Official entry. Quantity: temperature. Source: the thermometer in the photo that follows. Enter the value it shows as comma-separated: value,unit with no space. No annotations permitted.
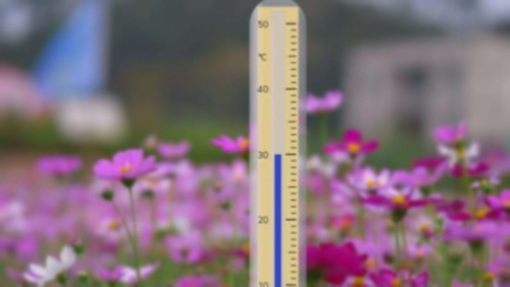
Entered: 30,°C
